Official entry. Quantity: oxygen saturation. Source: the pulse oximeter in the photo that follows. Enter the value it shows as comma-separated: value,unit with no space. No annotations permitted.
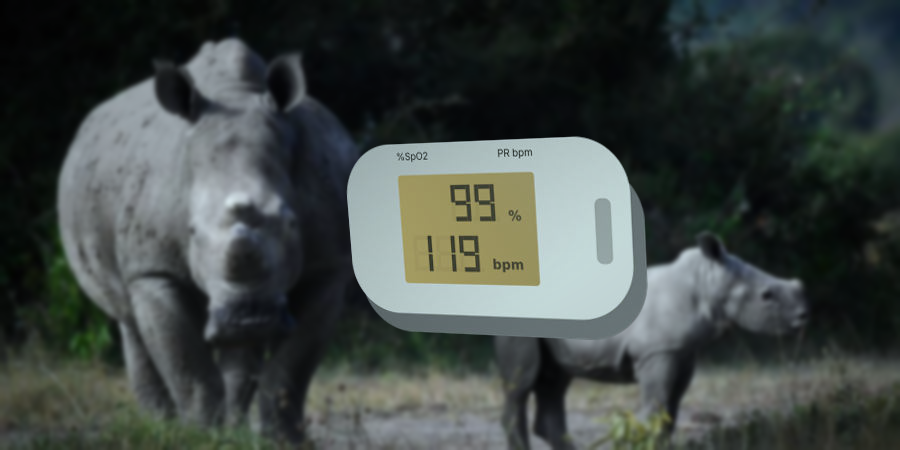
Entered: 99,%
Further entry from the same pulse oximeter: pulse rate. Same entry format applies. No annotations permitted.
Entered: 119,bpm
